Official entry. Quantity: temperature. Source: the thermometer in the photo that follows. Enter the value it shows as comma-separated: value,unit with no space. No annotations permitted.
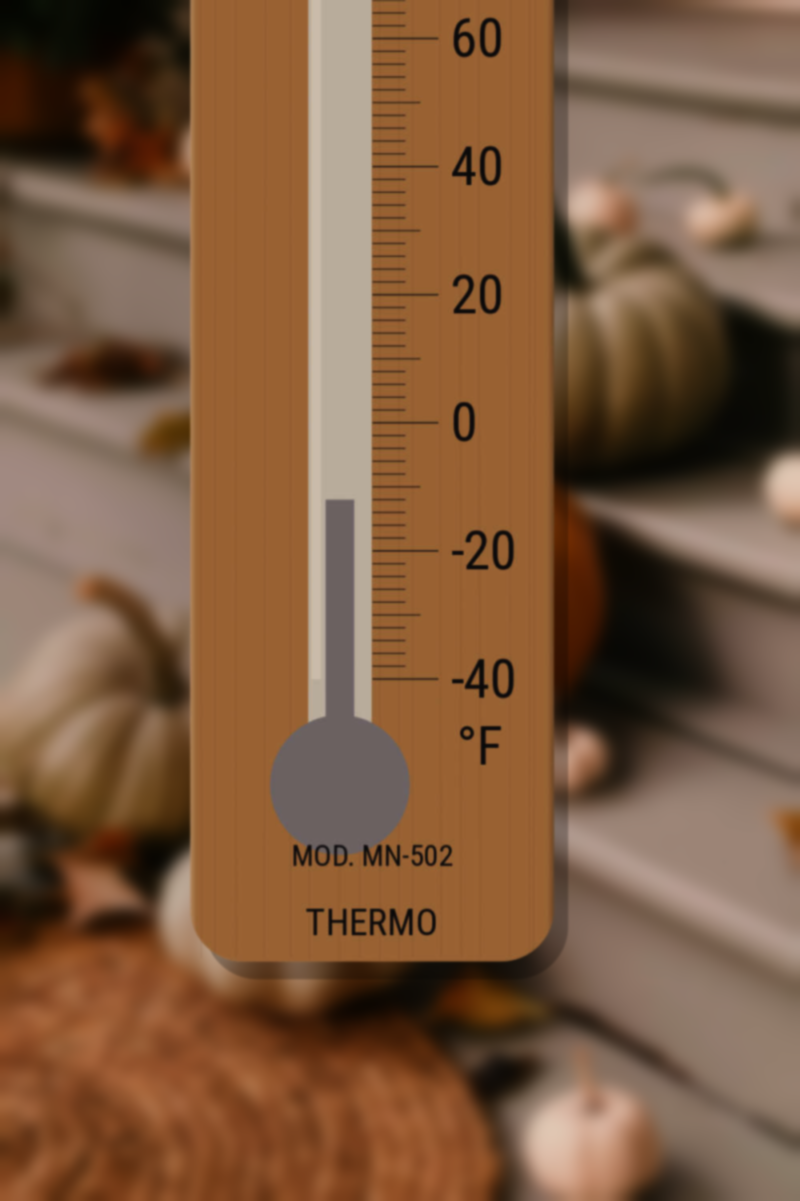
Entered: -12,°F
